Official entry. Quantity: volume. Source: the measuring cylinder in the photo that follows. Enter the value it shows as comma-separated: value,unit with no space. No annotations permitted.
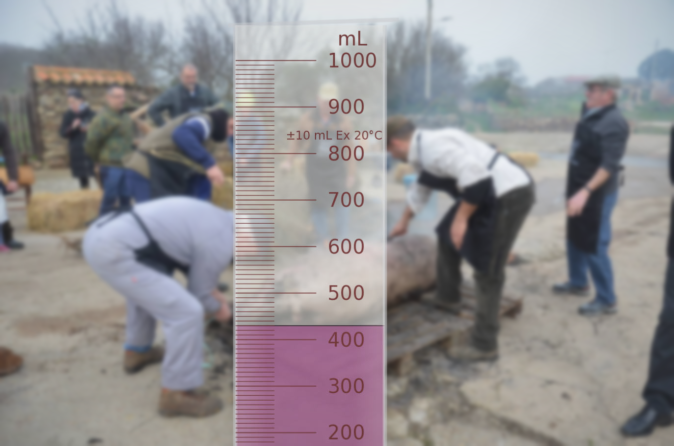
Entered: 430,mL
